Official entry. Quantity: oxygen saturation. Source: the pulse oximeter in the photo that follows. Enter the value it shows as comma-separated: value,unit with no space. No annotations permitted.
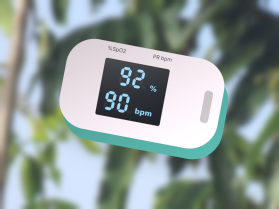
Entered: 92,%
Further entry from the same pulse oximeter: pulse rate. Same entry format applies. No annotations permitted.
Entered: 90,bpm
